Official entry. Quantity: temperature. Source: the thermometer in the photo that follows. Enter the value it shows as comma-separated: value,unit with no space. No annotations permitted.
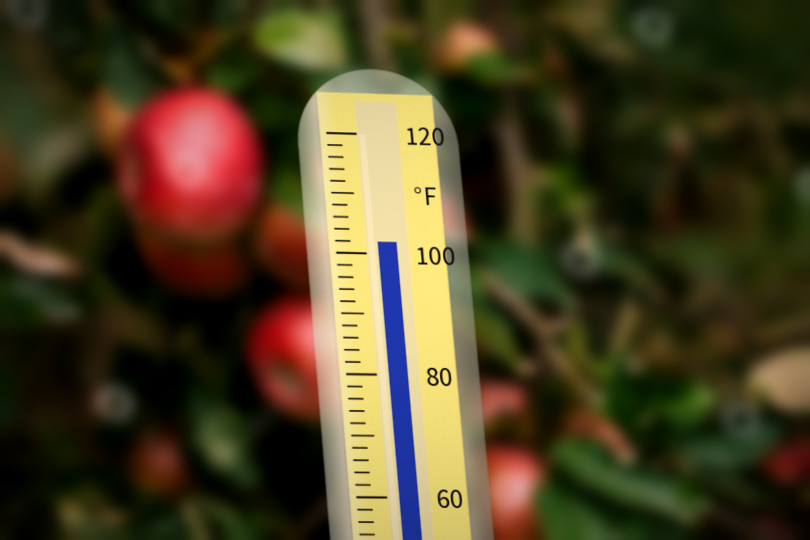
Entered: 102,°F
